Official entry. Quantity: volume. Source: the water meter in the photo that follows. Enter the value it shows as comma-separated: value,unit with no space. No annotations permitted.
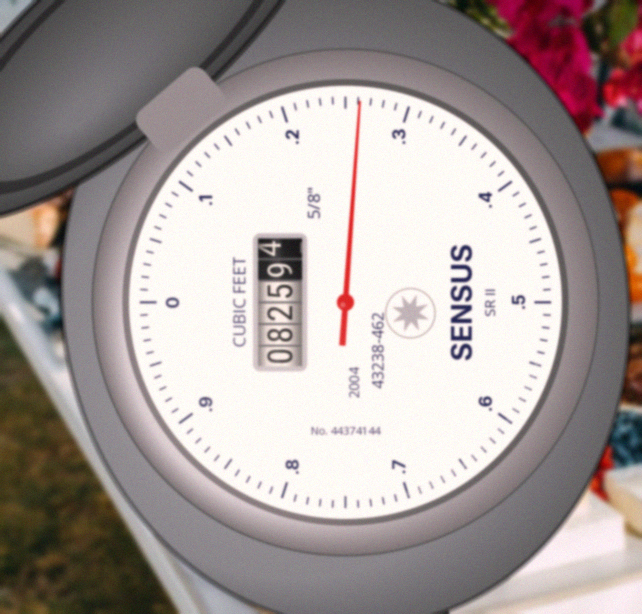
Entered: 82594.26,ft³
